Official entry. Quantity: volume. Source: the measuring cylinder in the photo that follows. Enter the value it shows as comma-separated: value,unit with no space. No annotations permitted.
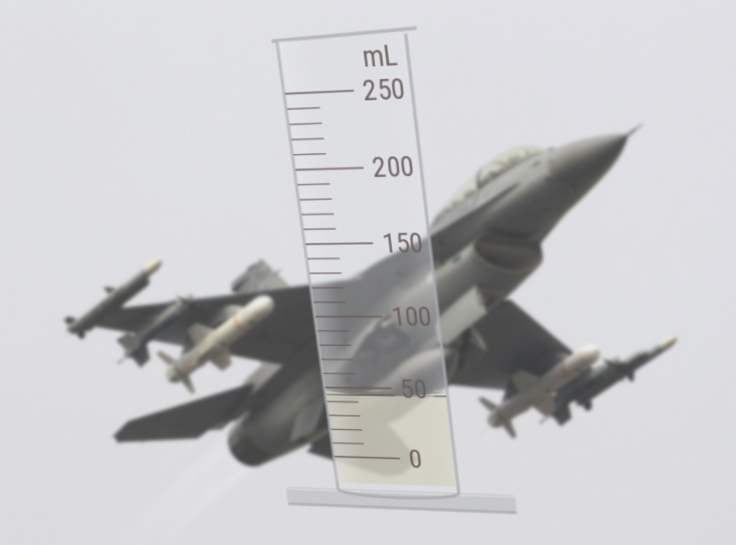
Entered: 45,mL
